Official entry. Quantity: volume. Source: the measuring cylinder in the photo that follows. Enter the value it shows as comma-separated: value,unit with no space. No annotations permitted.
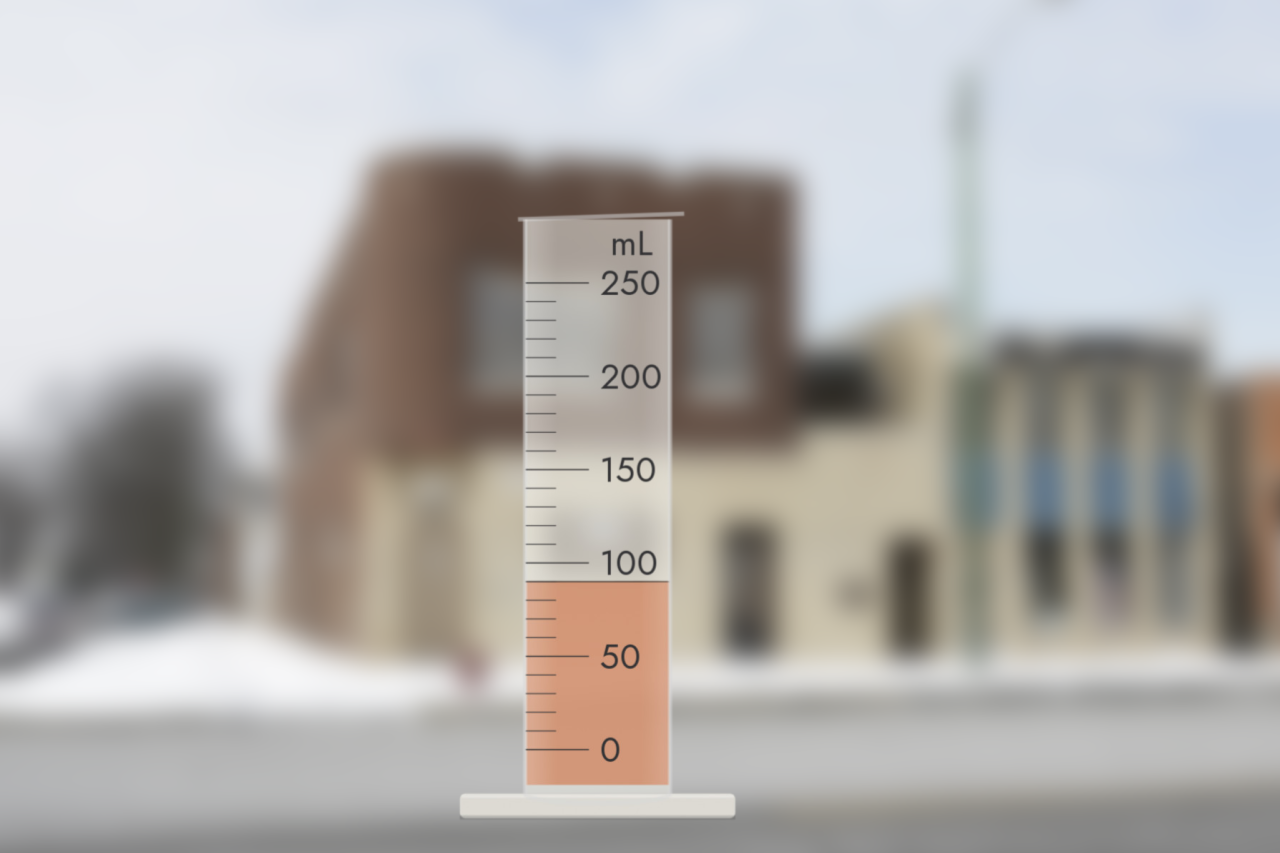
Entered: 90,mL
